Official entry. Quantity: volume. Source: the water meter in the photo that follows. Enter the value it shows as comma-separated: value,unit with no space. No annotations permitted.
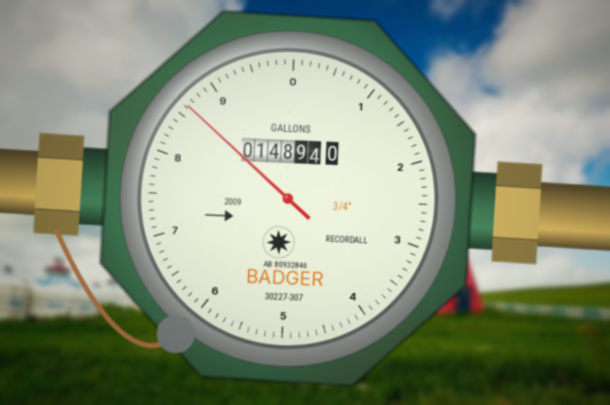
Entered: 148938.6,gal
